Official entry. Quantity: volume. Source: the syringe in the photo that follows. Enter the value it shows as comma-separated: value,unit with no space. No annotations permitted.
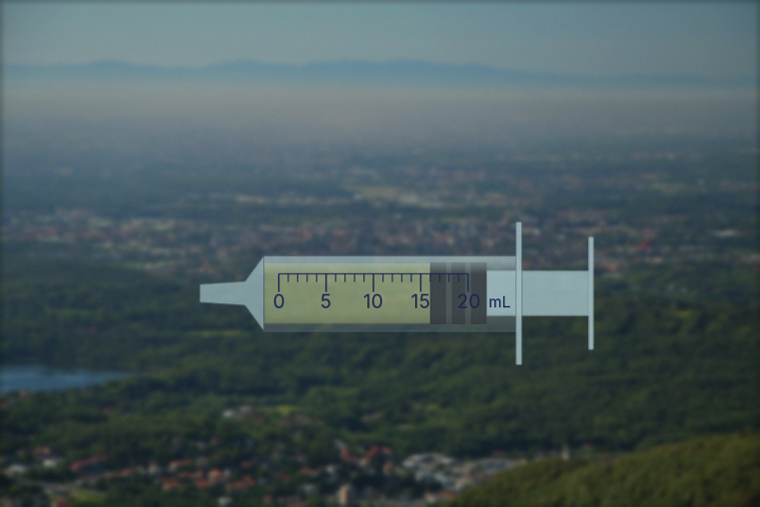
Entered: 16,mL
